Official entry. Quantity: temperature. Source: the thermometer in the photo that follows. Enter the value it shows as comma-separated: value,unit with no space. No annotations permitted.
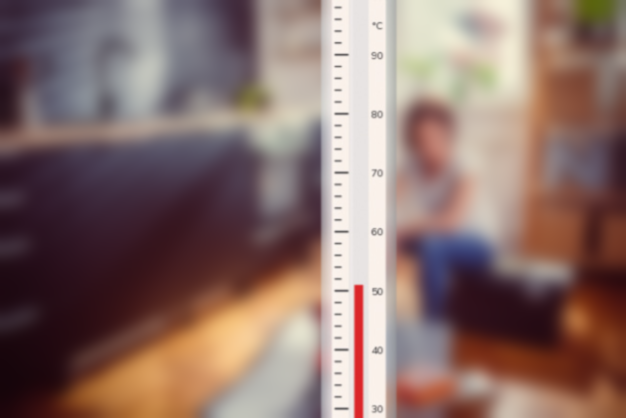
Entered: 51,°C
